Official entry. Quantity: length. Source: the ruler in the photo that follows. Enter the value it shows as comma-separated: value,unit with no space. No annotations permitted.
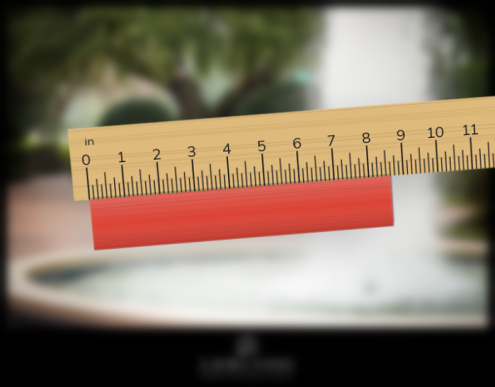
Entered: 8.625,in
